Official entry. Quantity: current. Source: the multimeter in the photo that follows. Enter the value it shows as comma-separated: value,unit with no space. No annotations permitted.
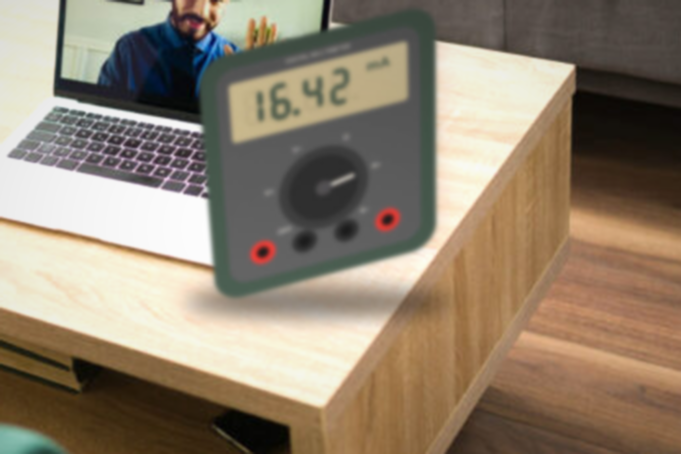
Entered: 16.42,mA
